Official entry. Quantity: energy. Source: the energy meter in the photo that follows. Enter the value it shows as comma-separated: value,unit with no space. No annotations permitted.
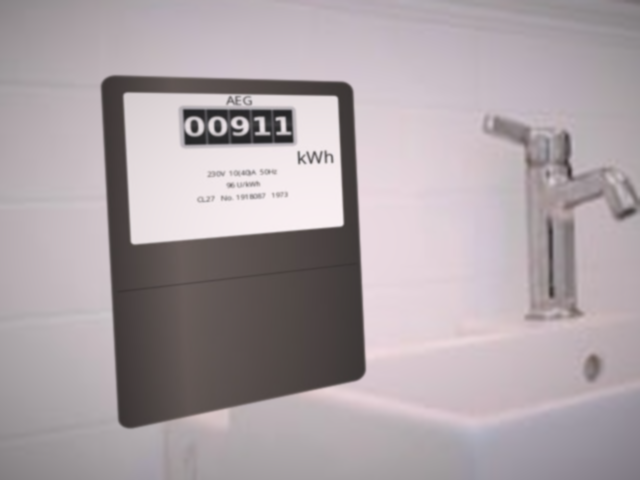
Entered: 911,kWh
